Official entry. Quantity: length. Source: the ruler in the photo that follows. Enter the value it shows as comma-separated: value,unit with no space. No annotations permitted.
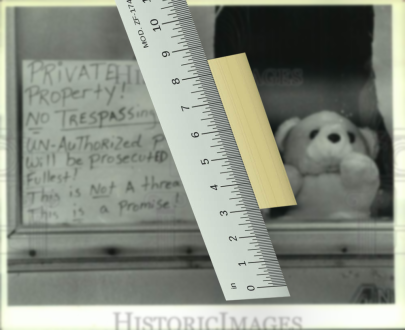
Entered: 5.5,in
